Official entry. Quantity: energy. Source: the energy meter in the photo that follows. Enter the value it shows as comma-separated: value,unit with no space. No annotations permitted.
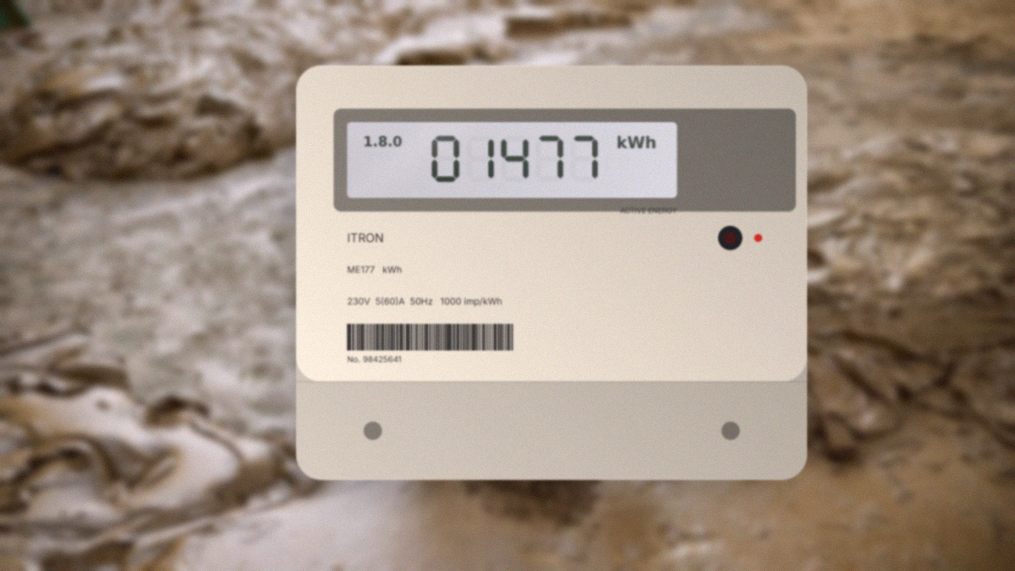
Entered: 1477,kWh
